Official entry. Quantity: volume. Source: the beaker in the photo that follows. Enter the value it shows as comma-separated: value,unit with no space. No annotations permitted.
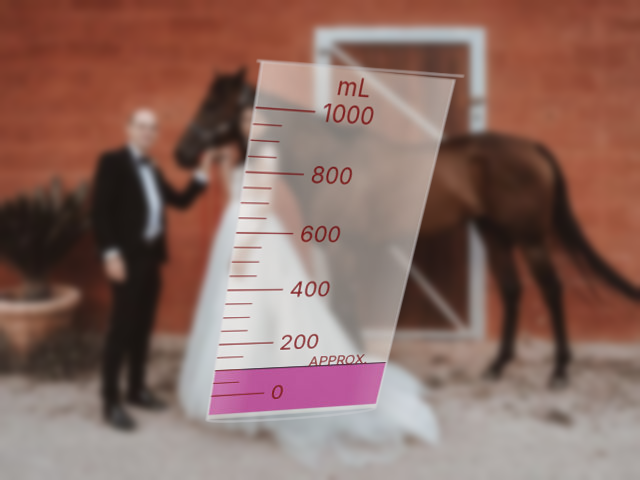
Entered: 100,mL
